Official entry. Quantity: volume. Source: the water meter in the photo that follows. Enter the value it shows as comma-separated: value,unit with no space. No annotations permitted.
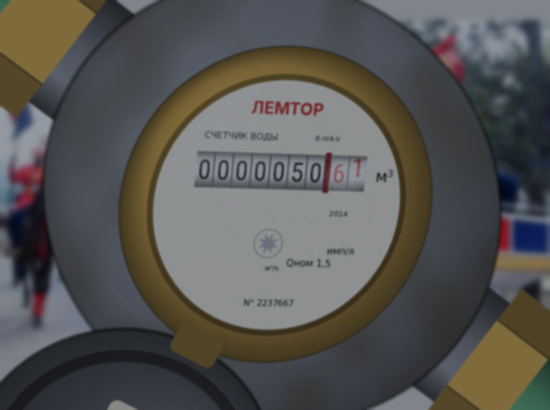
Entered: 50.61,m³
